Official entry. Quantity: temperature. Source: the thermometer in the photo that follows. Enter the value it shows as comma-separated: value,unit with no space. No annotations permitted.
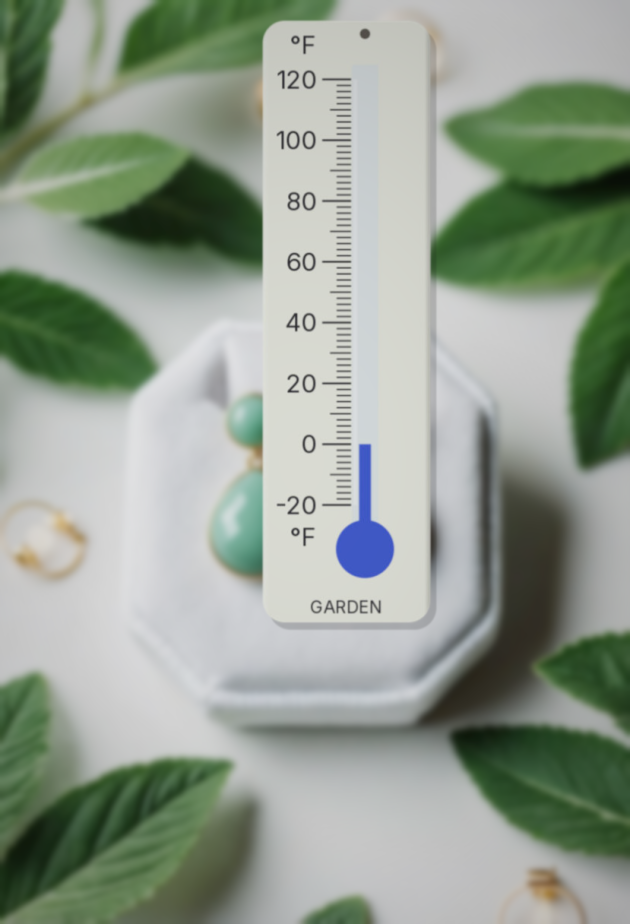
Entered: 0,°F
